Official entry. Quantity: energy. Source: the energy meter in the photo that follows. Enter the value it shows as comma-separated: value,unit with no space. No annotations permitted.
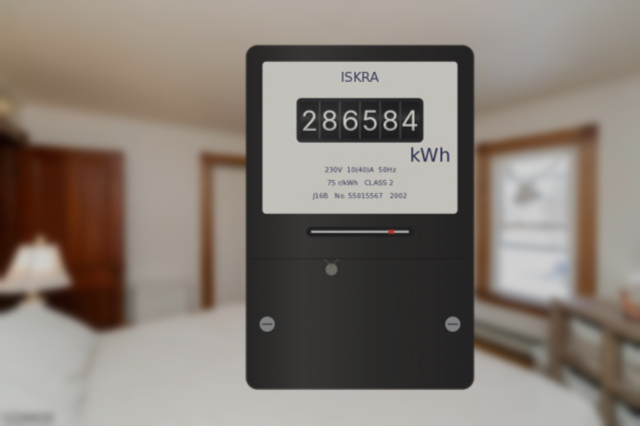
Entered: 286584,kWh
